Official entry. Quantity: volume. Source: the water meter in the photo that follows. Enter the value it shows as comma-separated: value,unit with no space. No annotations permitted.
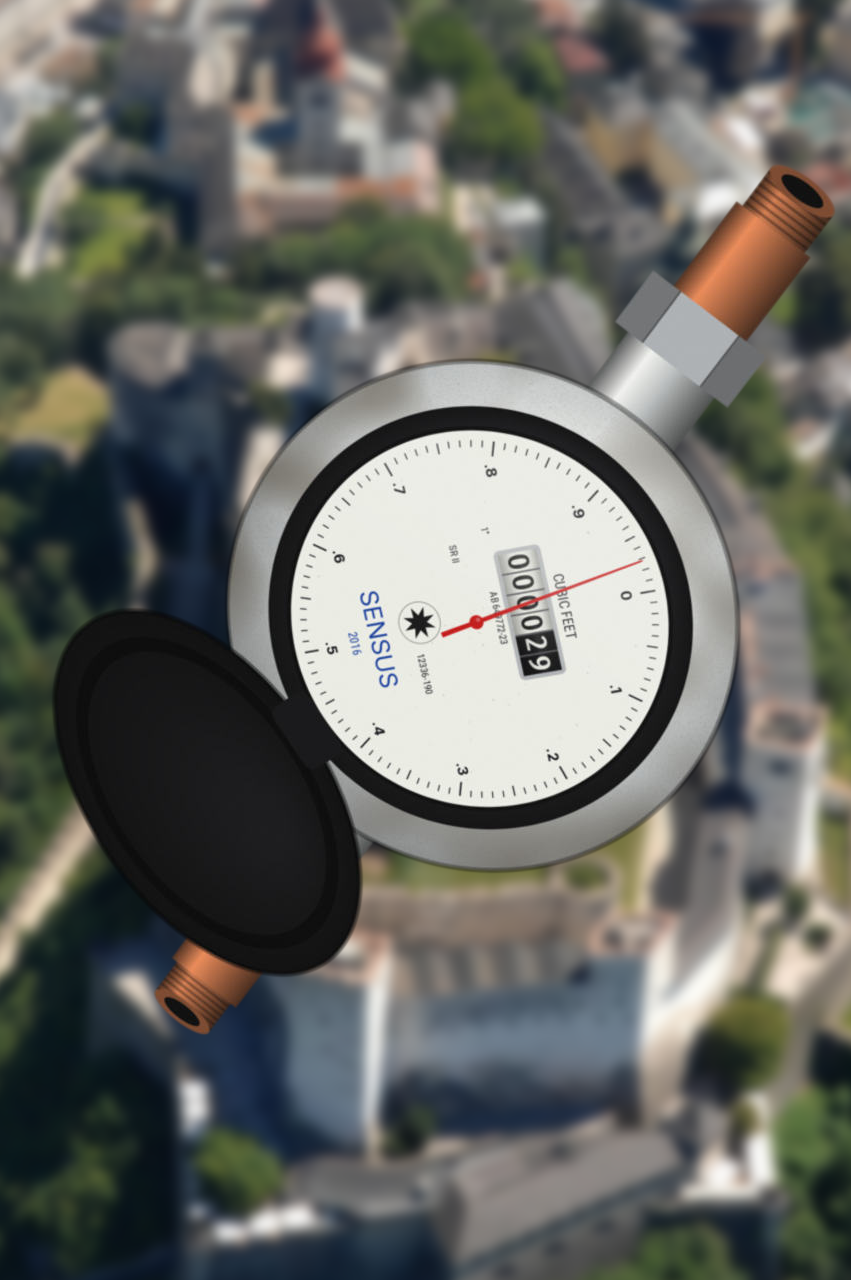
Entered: 28.97,ft³
